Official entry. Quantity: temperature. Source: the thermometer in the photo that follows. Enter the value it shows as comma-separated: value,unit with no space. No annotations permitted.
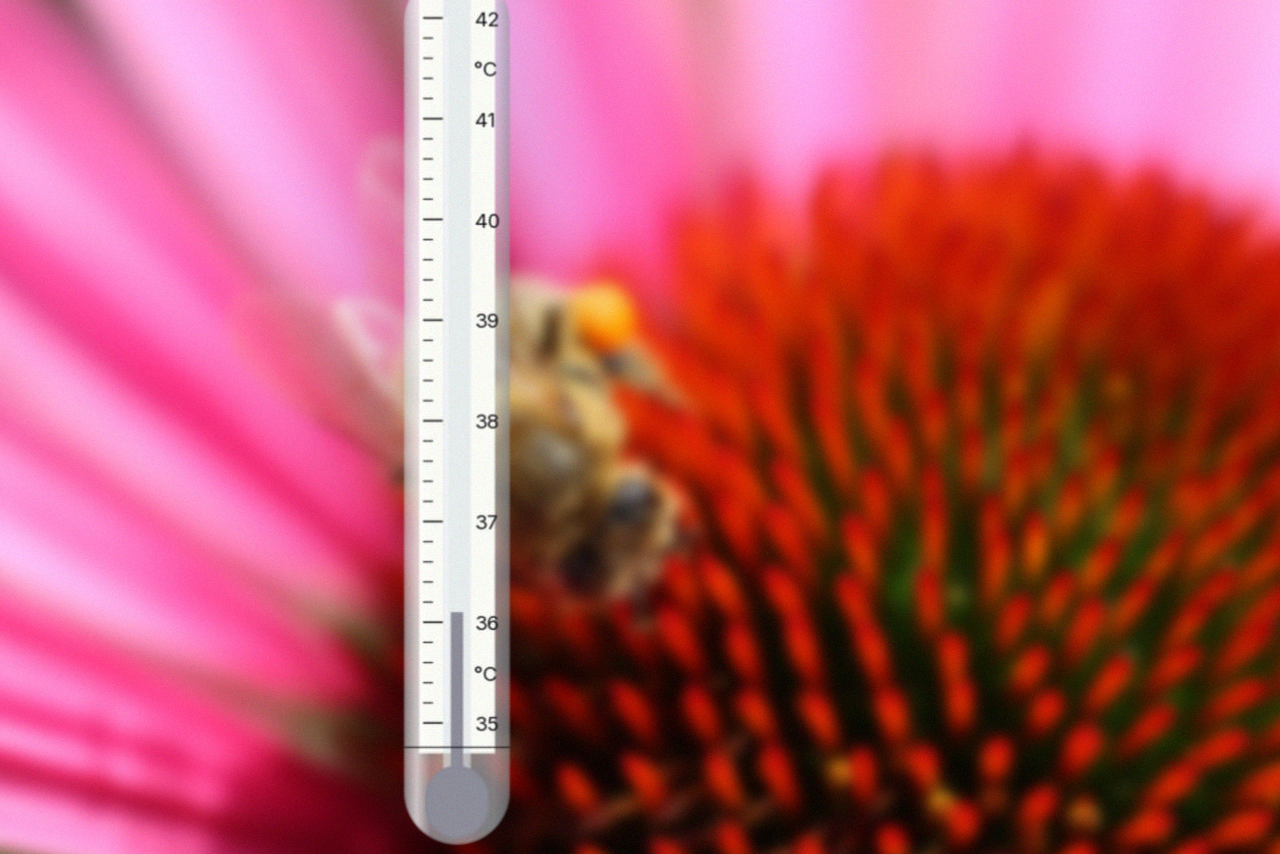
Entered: 36.1,°C
